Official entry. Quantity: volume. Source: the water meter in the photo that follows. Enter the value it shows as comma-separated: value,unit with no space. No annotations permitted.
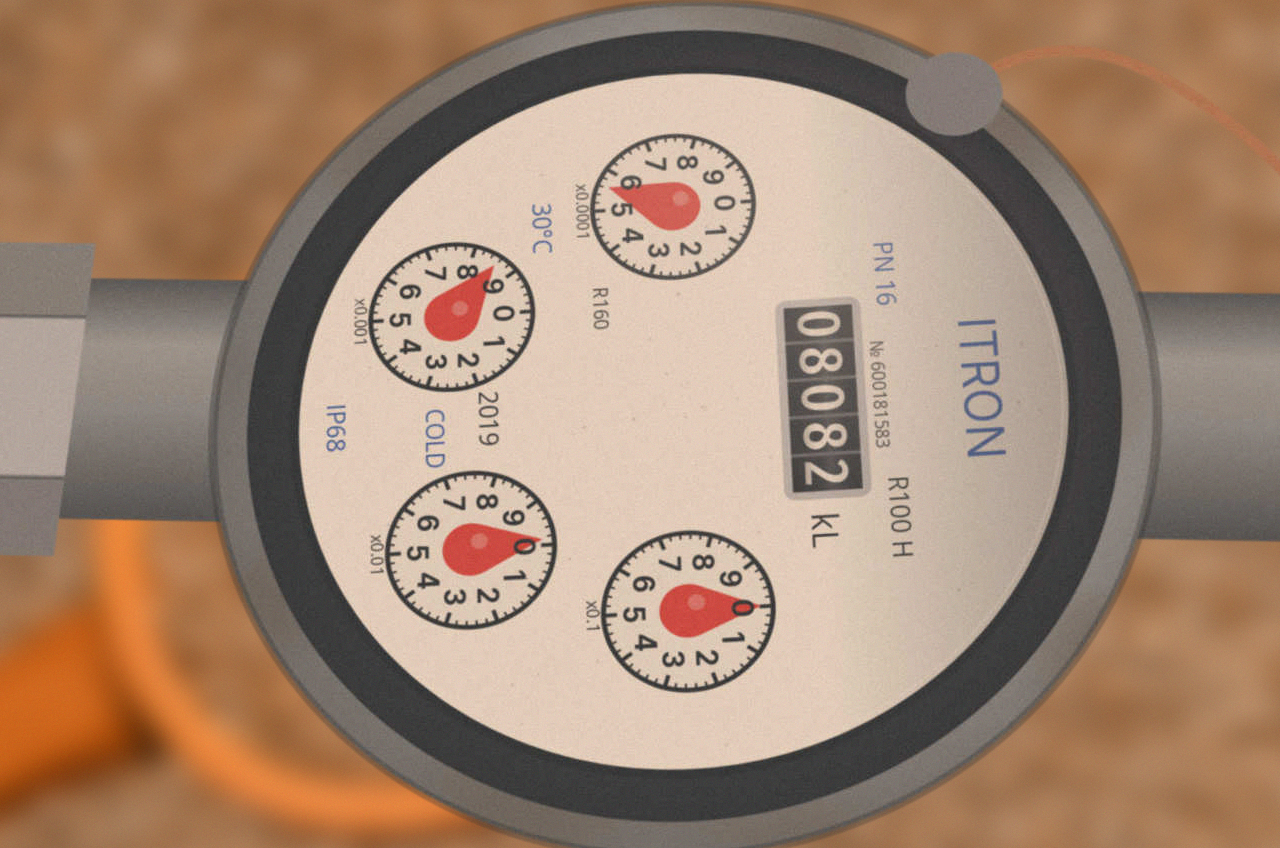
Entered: 8081.9985,kL
